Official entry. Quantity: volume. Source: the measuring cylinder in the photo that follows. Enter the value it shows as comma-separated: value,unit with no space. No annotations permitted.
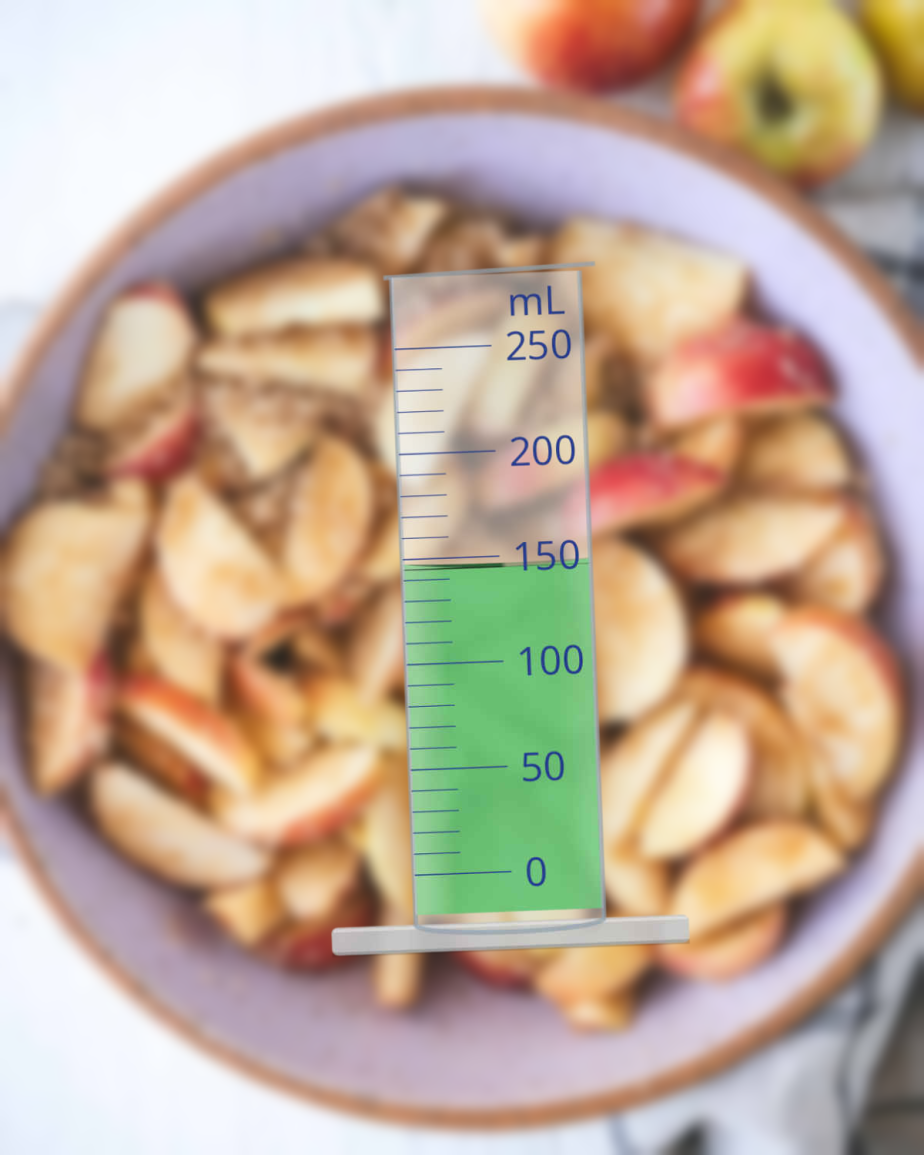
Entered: 145,mL
